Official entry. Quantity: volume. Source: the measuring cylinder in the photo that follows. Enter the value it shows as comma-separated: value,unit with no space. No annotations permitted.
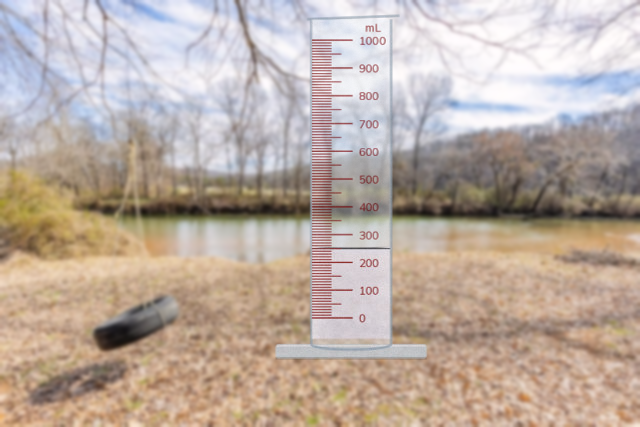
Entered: 250,mL
